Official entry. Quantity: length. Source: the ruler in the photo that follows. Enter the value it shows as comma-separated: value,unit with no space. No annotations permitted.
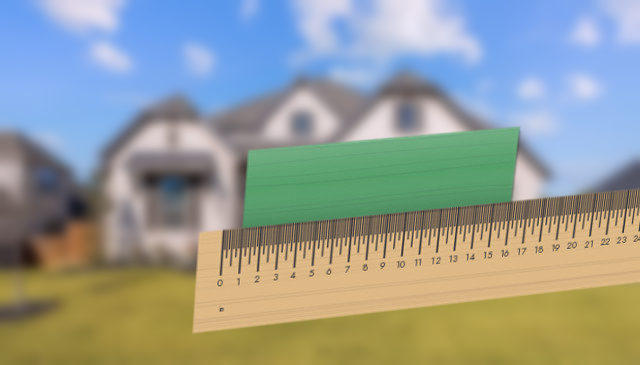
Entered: 15,in
